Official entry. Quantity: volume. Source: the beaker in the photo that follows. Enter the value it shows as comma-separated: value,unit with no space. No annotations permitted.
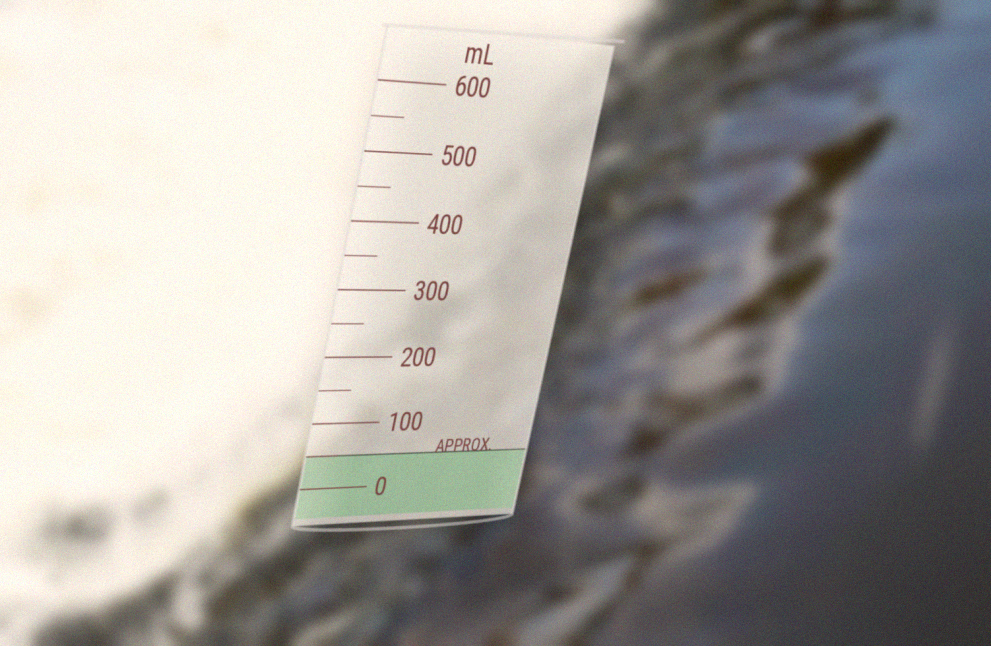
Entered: 50,mL
